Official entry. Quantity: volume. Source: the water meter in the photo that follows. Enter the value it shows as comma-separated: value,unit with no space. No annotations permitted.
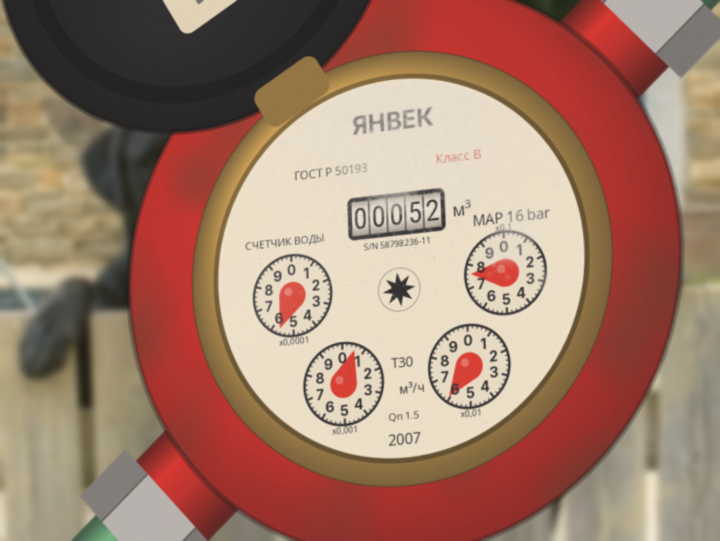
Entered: 52.7605,m³
